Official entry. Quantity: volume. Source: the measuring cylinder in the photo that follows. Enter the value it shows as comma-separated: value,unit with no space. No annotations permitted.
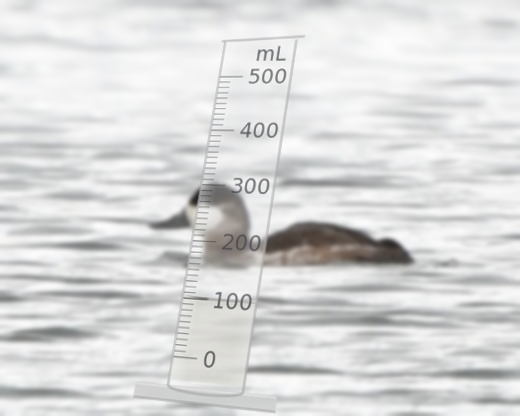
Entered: 100,mL
